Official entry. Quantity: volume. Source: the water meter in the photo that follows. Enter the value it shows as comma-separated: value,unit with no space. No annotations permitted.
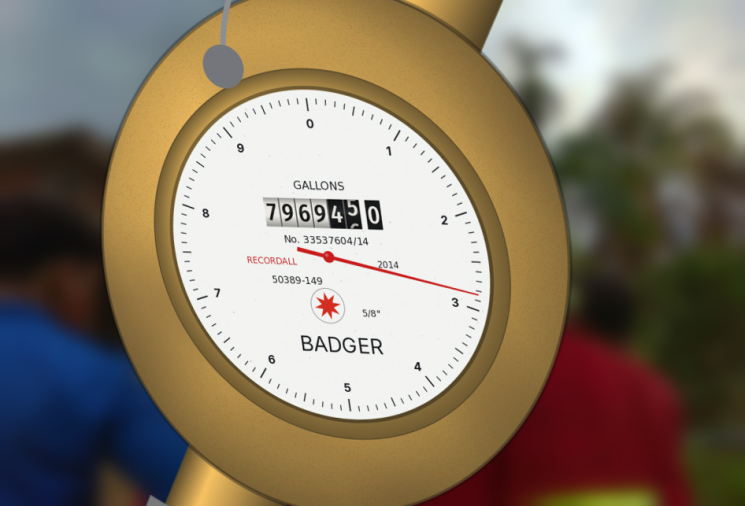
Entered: 7969452.8,gal
